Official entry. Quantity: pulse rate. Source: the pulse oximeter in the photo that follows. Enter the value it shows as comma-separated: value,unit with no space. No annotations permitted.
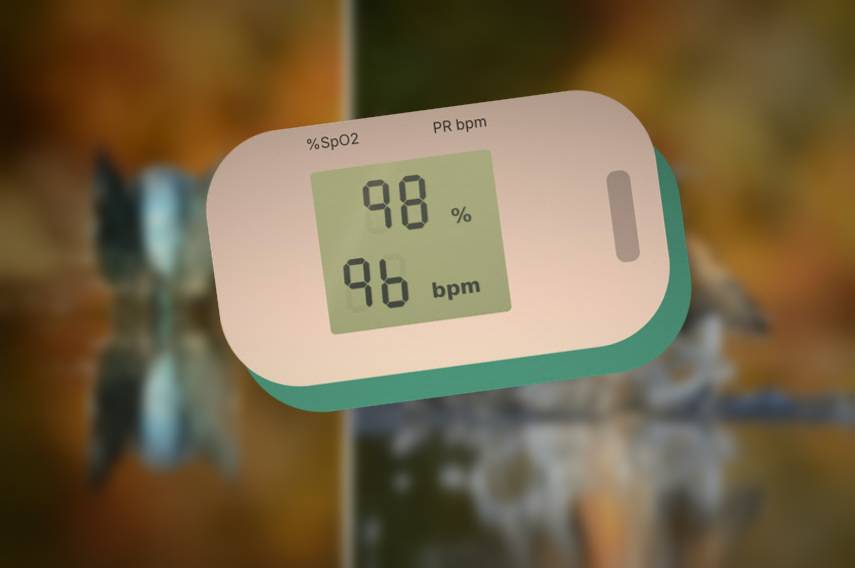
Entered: 96,bpm
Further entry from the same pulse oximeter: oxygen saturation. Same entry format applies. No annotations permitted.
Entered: 98,%
